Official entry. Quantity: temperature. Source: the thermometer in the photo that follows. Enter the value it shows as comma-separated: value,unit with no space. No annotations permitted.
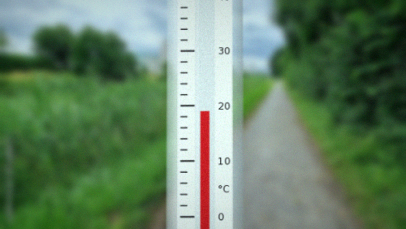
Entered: 19,°C
